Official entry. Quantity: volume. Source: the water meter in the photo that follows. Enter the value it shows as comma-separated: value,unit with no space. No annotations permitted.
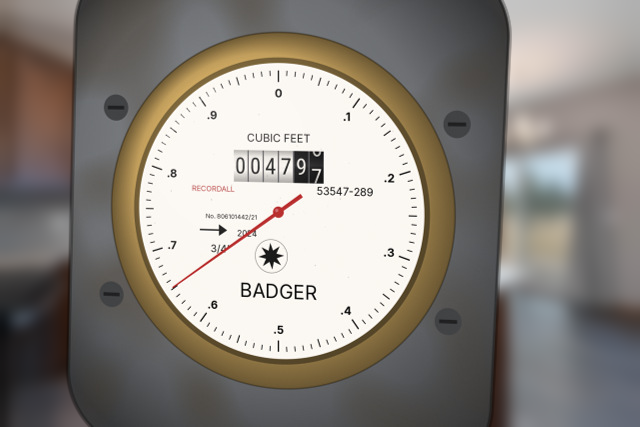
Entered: 4796.65,ft³
